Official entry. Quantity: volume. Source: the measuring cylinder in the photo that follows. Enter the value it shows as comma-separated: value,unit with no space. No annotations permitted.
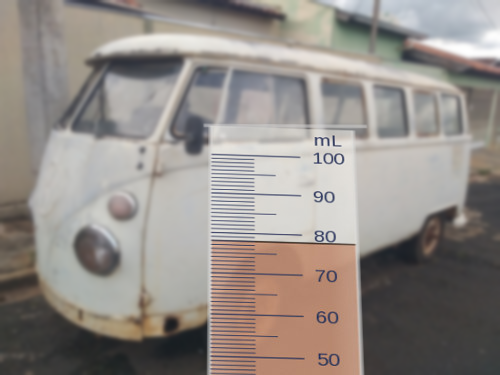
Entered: 78,mL
